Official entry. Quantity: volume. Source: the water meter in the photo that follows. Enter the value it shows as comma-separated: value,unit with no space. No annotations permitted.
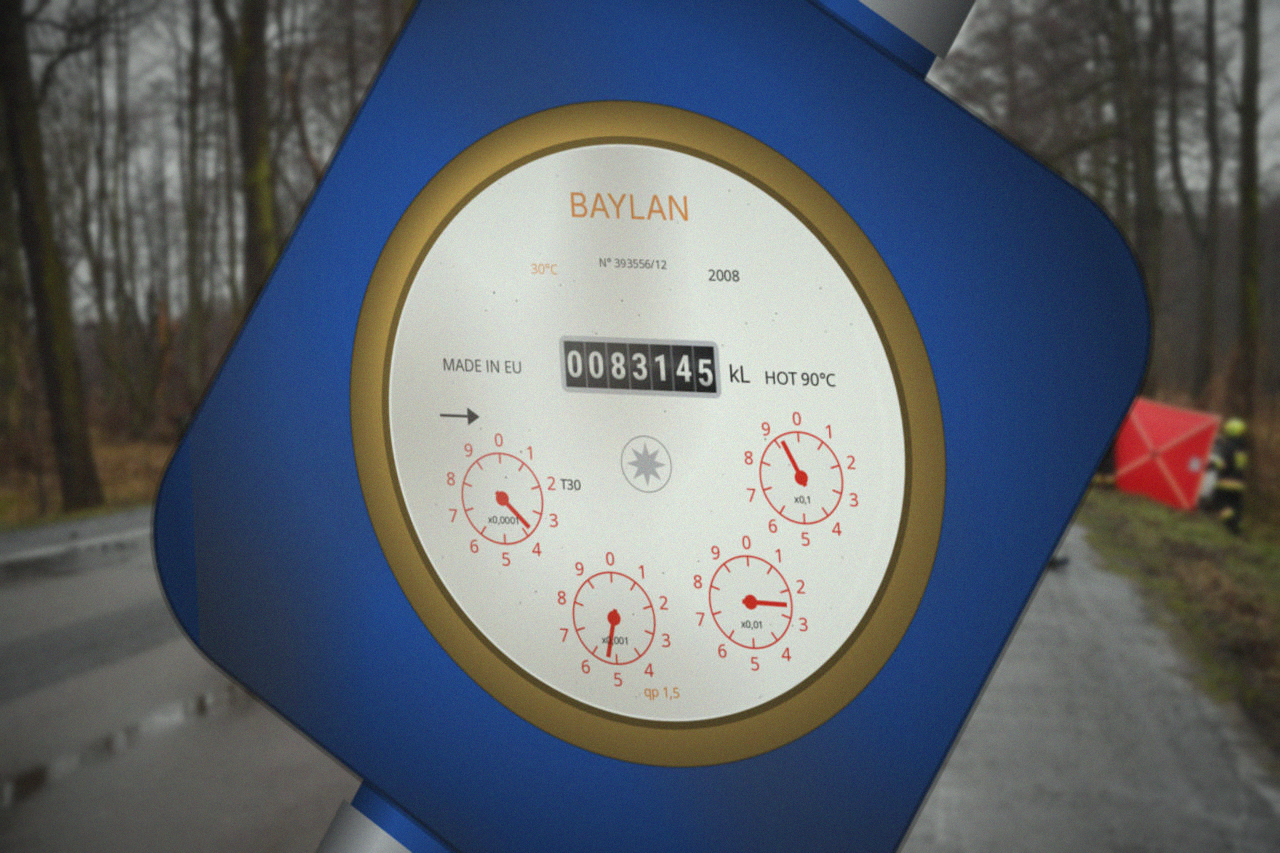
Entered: 83144.9253,kL
